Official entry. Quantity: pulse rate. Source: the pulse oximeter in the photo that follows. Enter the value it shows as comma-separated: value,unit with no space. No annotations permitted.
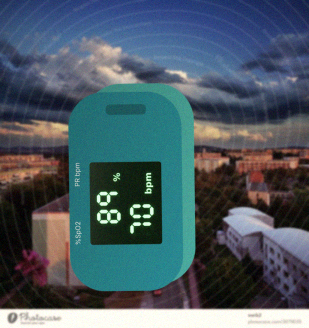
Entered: 70,bpm
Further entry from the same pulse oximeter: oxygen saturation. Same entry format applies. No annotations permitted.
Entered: 89,%
